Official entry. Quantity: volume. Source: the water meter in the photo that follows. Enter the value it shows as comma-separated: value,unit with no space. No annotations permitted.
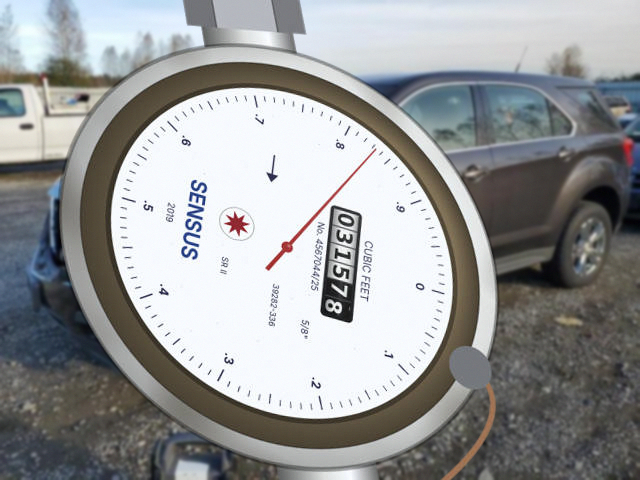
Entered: 31577.83,ft³
